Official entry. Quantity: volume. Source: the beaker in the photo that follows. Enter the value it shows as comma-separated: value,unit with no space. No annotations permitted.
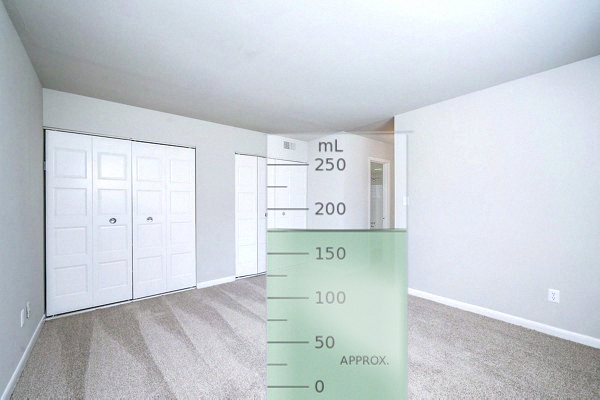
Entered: 175,mL
